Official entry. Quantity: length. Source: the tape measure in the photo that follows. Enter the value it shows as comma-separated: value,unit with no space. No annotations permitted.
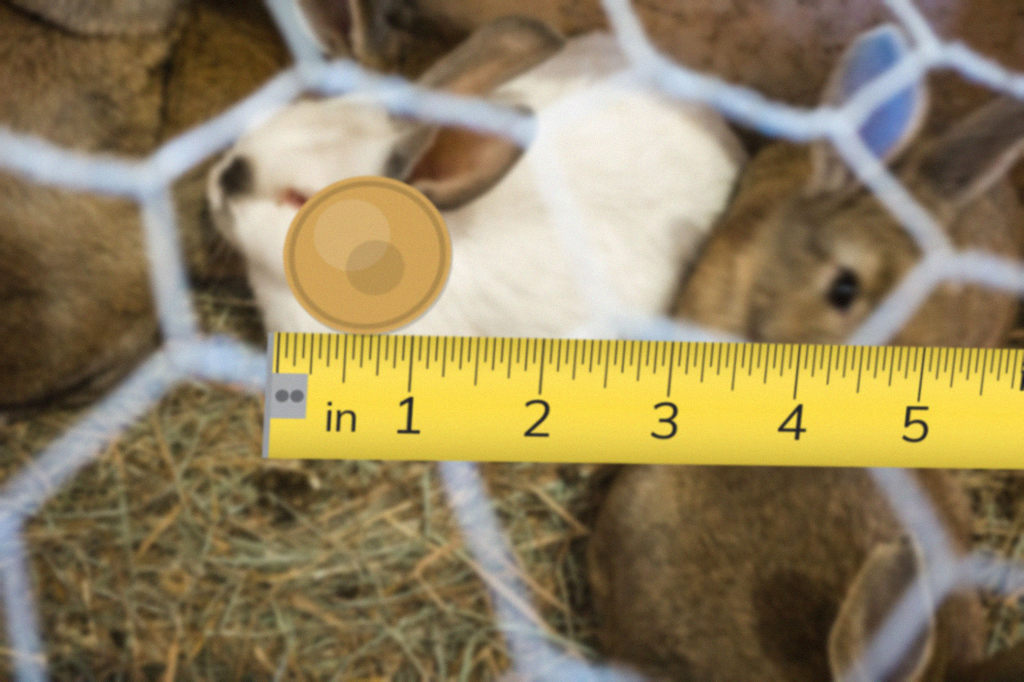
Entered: 1.25,in
